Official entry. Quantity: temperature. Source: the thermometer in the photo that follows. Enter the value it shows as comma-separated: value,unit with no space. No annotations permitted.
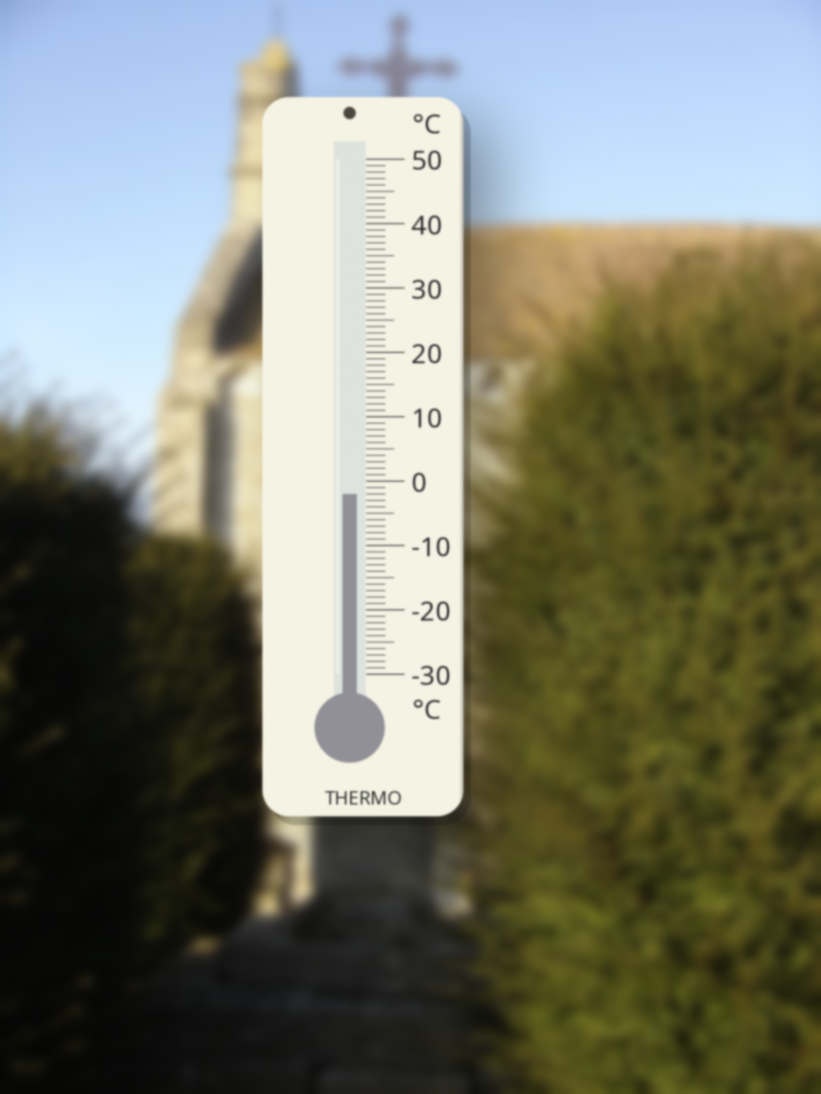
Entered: -2,°C
